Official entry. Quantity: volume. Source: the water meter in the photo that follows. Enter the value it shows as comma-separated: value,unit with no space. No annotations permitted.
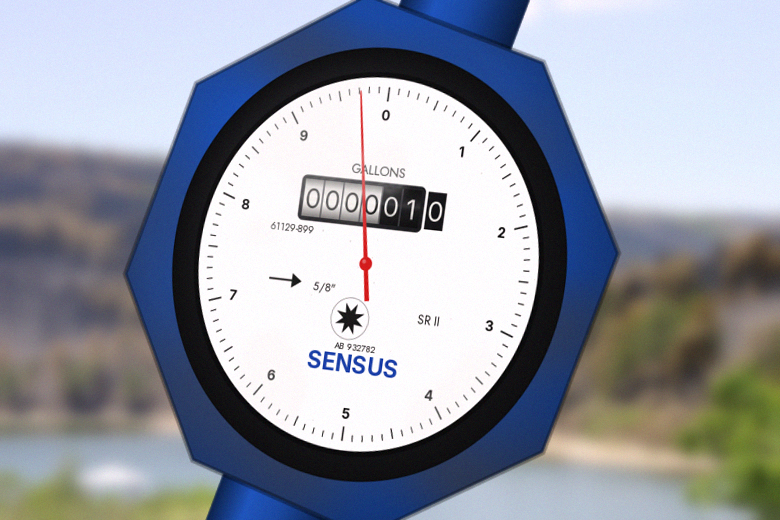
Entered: 9.7,gal
